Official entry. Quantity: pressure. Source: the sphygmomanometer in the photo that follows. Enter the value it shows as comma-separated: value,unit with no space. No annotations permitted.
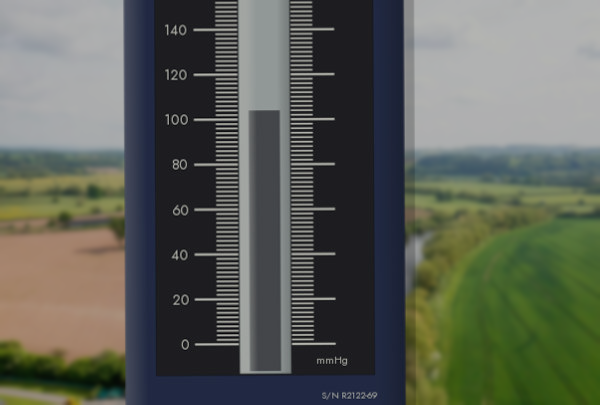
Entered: 104,mmHg
